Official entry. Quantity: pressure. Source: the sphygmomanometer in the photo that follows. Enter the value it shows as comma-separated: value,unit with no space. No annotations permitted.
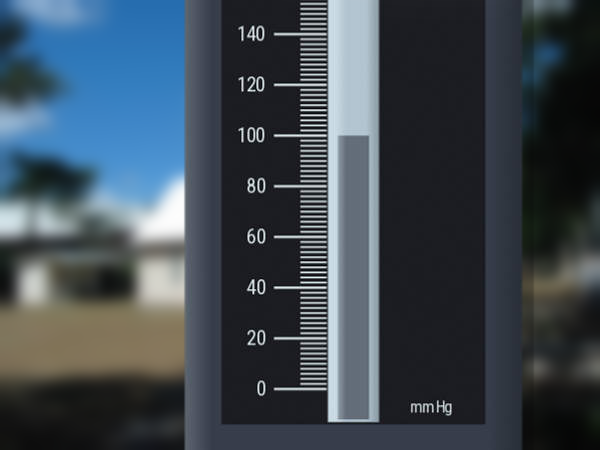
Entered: 100,mmHg
